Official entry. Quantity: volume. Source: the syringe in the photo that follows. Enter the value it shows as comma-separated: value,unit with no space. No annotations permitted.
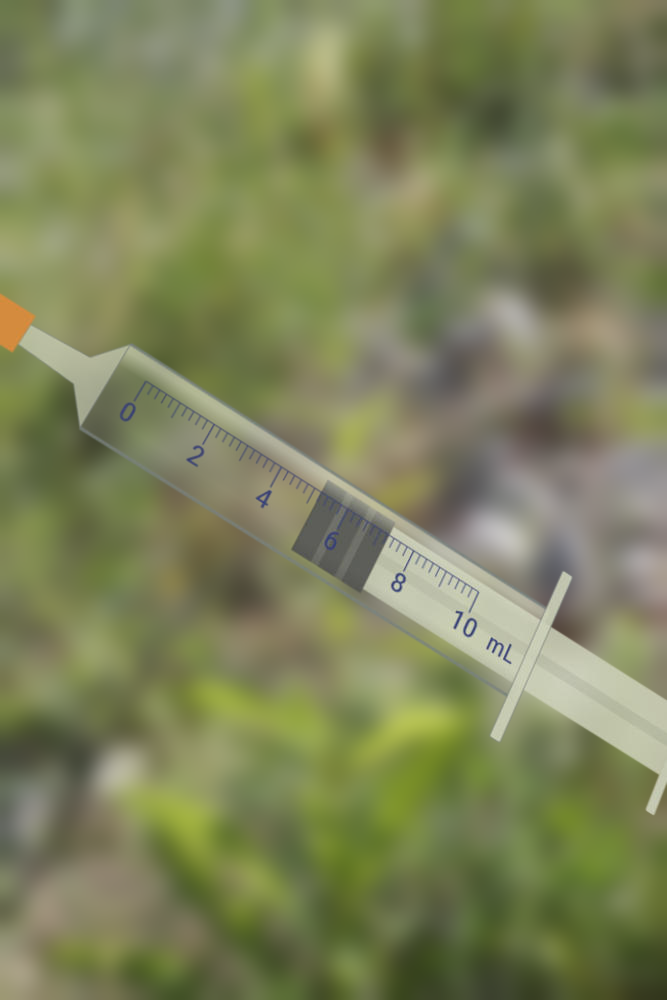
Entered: 5.2,mL
